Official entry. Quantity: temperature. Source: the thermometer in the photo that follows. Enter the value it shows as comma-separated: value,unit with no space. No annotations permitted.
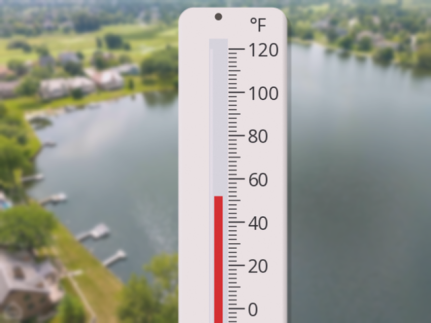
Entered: 52,°F
